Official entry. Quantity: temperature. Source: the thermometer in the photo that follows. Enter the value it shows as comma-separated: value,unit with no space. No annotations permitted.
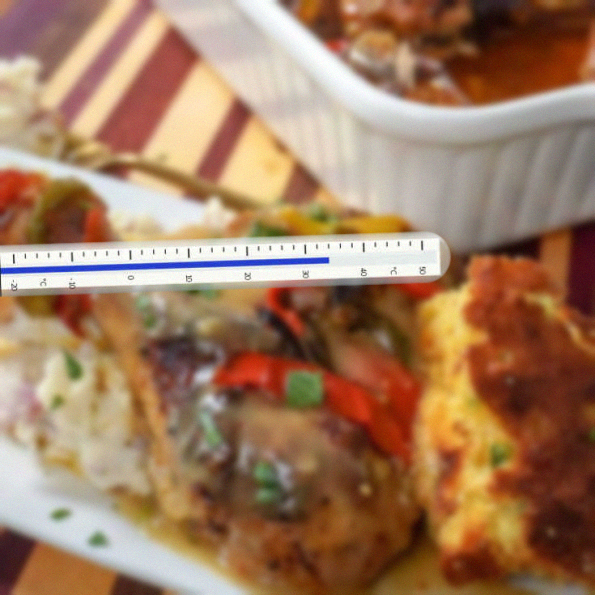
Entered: 34,°C
